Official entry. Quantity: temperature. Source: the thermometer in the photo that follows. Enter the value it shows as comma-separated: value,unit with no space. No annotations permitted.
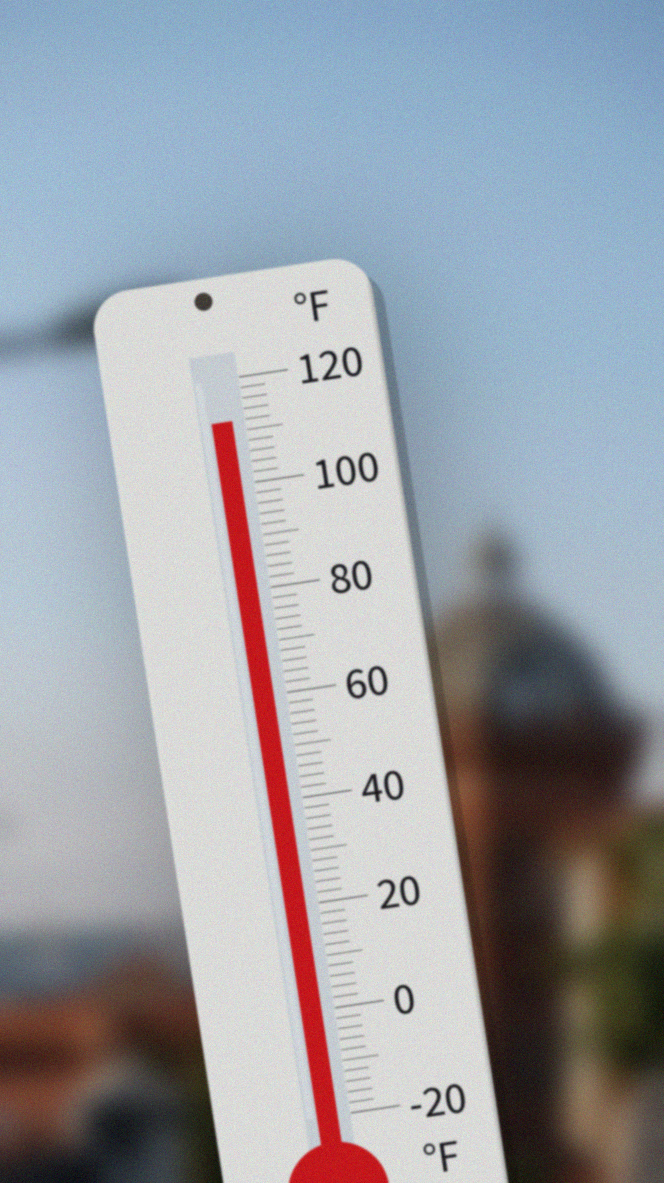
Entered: 112,°F
